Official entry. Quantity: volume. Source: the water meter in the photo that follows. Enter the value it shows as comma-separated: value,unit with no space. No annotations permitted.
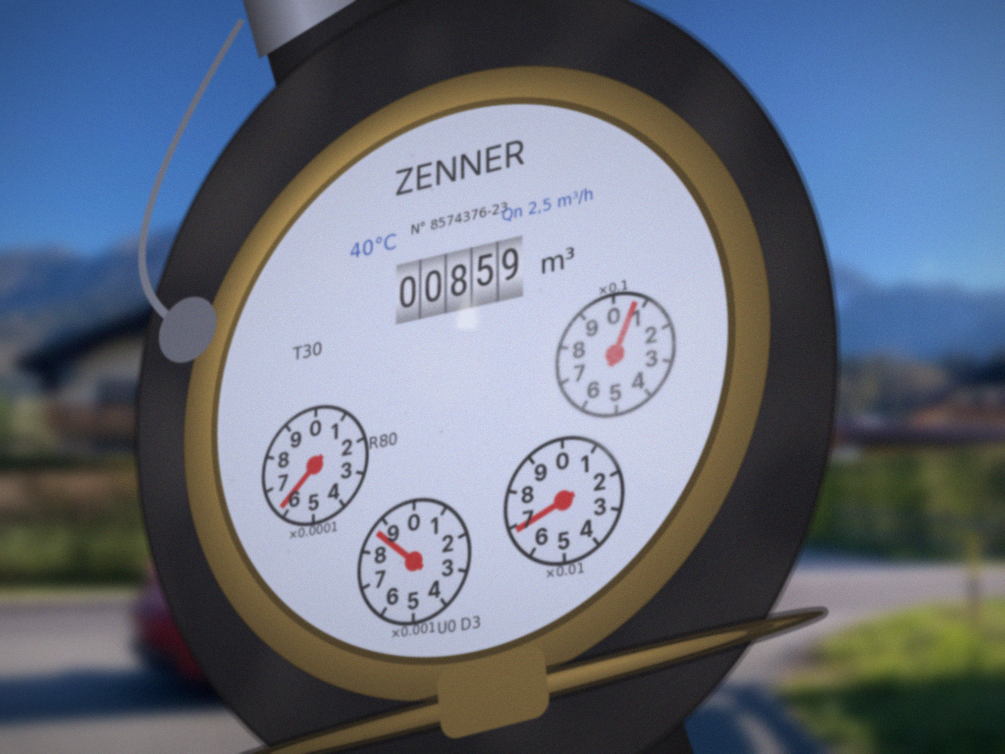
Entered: 859.0686,m³
